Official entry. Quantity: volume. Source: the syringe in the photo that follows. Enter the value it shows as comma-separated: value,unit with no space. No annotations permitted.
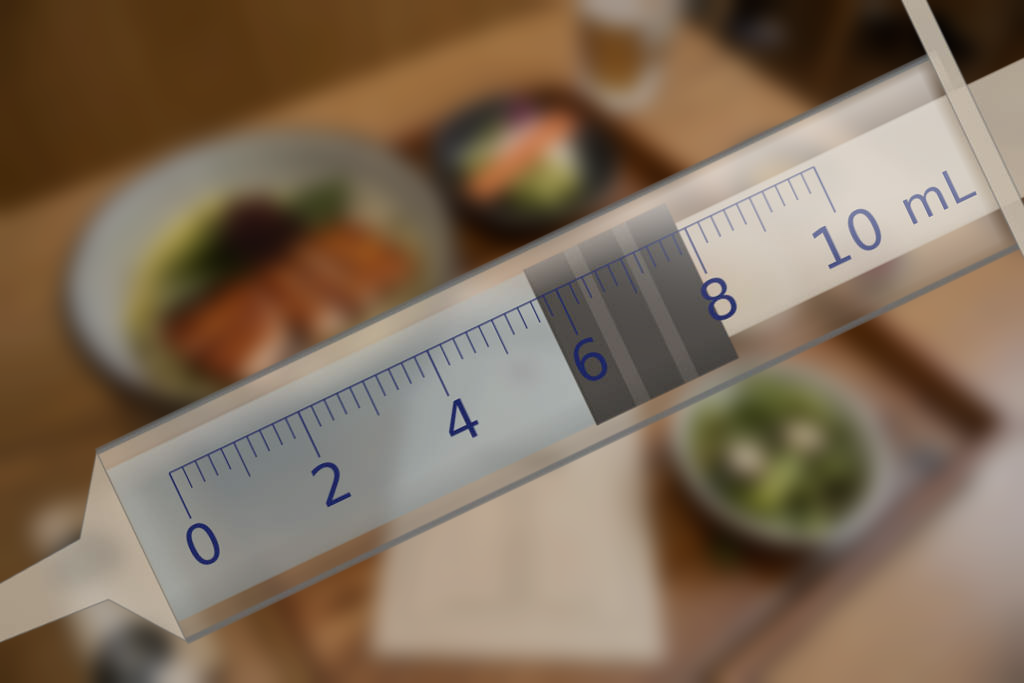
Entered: 5.7,mL
